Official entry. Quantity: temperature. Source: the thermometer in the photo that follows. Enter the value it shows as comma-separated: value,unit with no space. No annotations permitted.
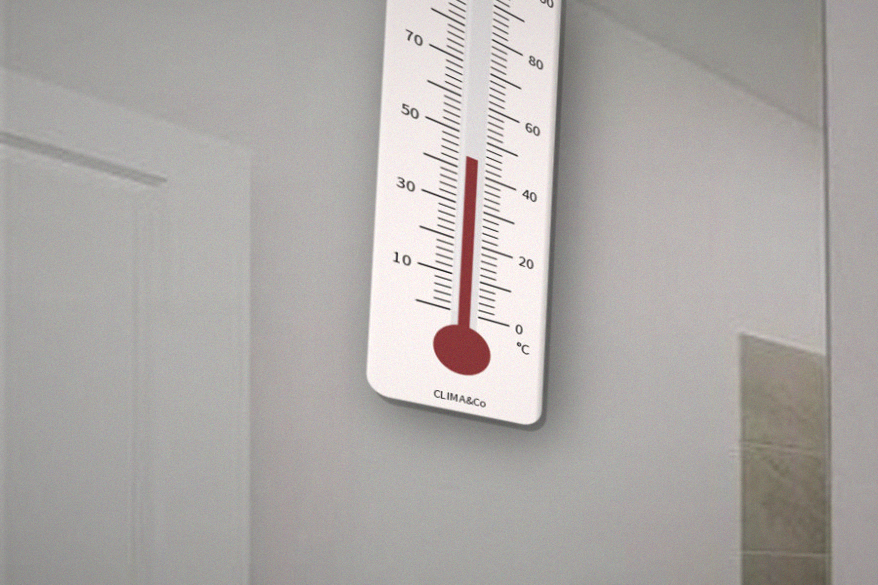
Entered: 44,°C
